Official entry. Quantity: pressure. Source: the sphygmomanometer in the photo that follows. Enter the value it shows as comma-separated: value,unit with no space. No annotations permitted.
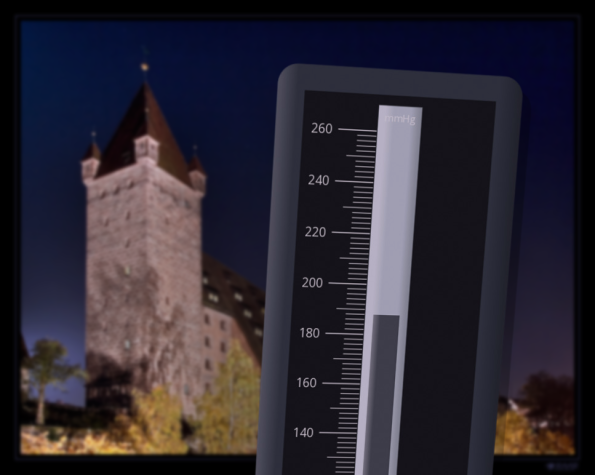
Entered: 188,mmHg
